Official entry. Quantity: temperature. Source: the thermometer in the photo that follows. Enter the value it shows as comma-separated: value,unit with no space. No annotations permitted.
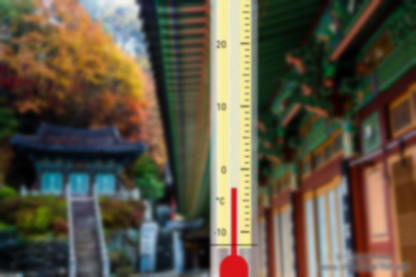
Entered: -3,°C
